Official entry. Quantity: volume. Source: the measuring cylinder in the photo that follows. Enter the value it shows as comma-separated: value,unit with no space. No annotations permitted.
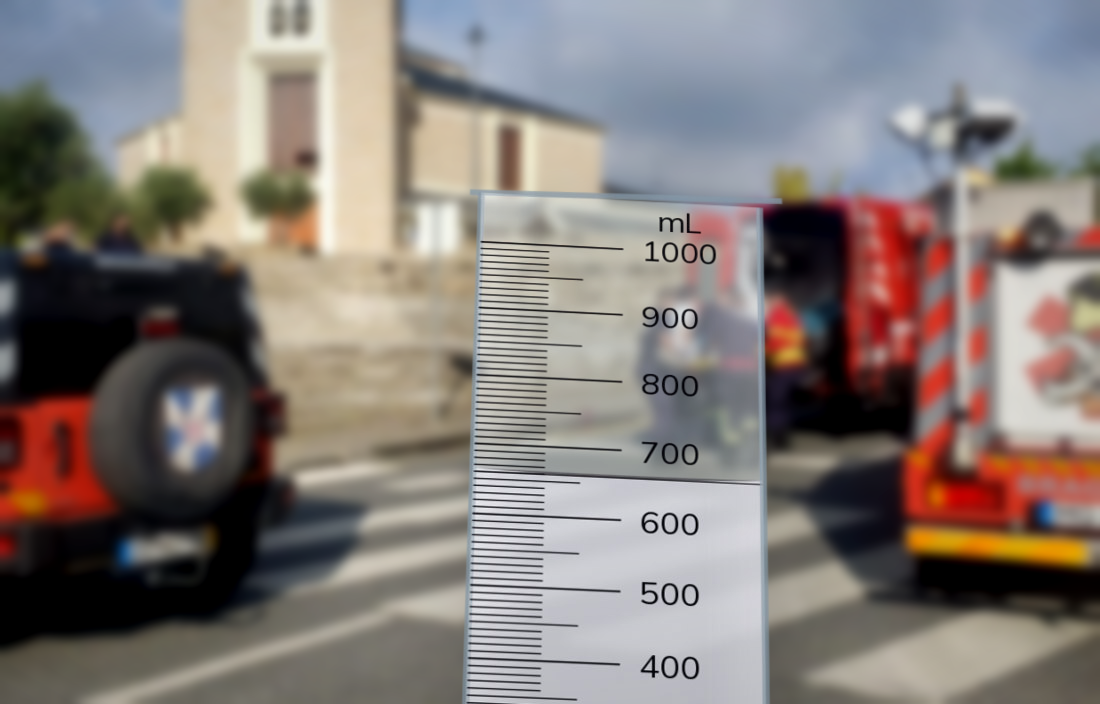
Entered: 660,mL
